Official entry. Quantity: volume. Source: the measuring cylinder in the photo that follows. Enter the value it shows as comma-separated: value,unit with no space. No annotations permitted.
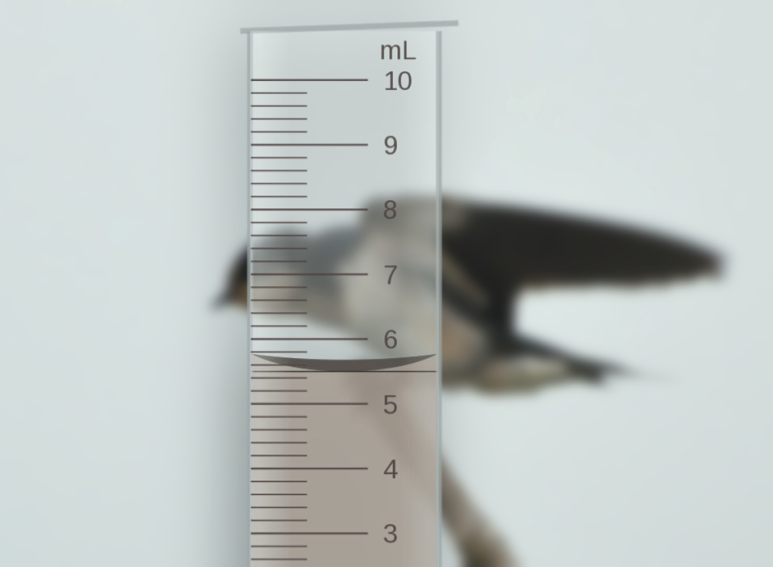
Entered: 5.5,mL
